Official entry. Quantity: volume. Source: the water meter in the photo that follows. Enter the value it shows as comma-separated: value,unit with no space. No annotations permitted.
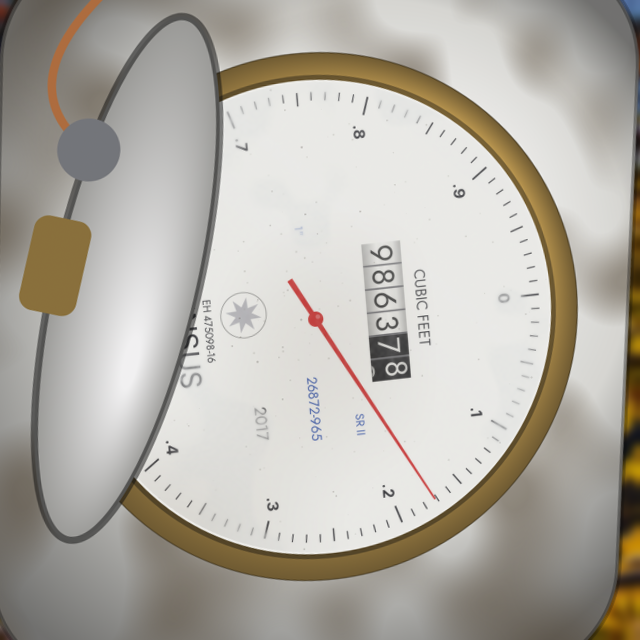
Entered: 986378.17,ft³
